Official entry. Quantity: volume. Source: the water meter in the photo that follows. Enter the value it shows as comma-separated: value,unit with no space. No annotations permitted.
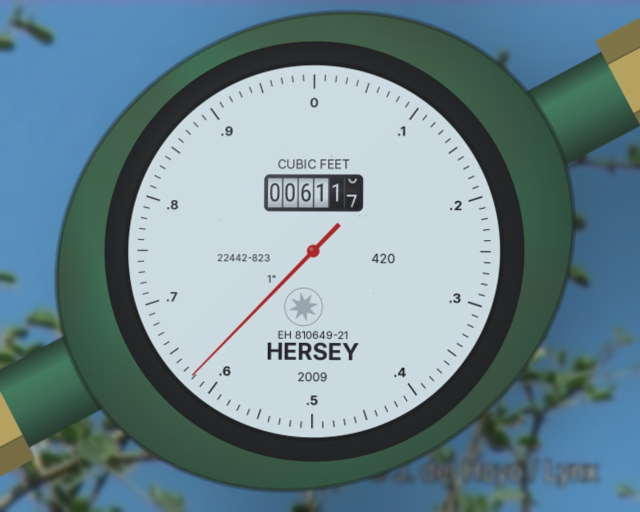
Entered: 6116.62,ft³
